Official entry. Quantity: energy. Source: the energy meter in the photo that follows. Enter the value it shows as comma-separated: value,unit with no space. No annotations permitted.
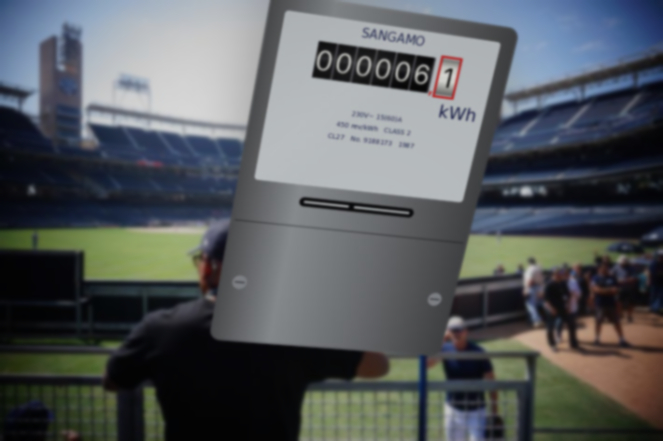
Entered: 6.1,kWh
